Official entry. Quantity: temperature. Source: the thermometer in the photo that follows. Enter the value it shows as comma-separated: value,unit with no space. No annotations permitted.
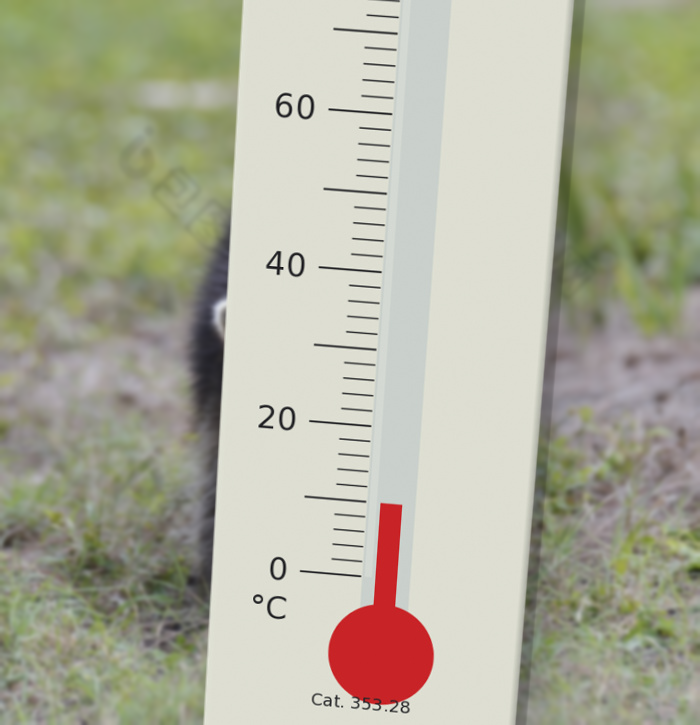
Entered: 10,°C
